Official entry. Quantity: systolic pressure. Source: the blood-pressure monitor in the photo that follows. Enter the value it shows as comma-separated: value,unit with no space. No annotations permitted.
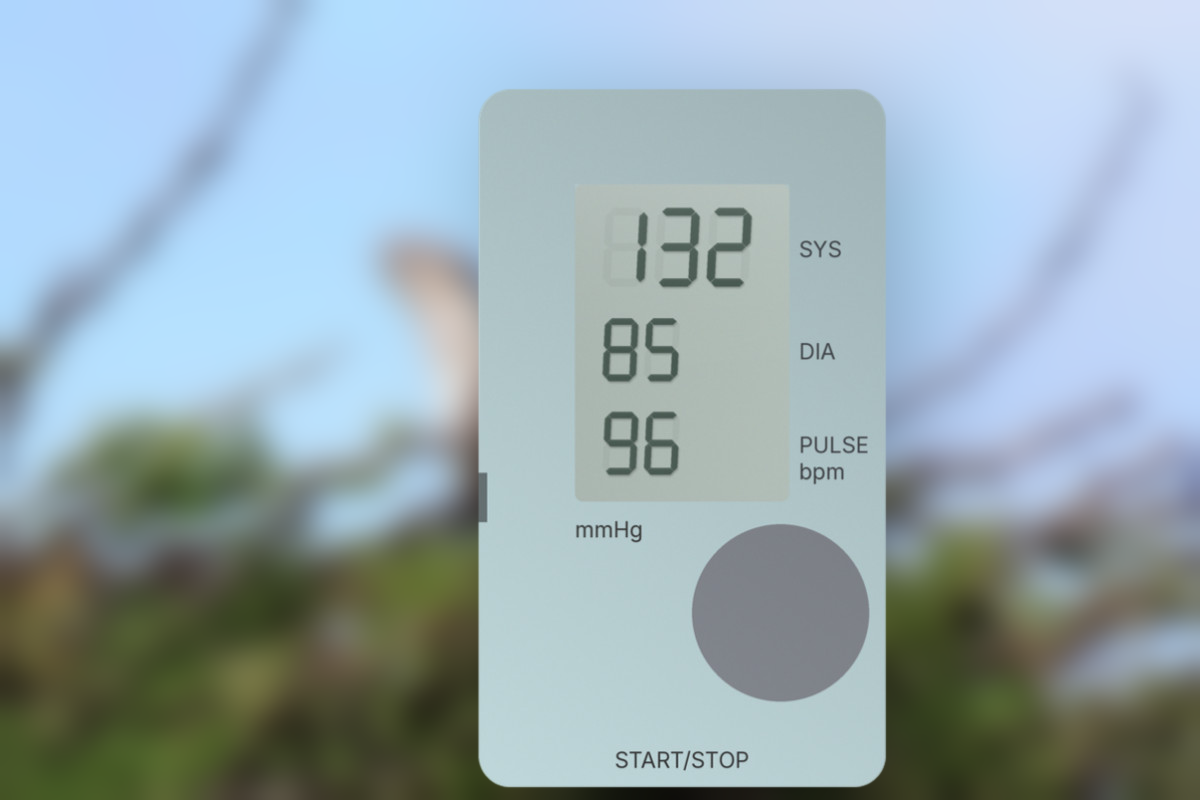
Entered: 132,mmHg
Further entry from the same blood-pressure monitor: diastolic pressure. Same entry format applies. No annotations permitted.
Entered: 85,mmHg
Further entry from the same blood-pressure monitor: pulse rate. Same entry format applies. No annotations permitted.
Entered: 96,bpm
